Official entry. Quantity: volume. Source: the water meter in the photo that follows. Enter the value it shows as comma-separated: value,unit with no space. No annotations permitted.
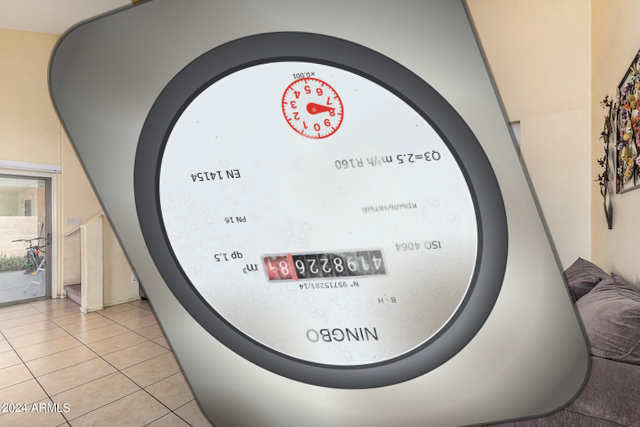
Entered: 4198226.807,m³
